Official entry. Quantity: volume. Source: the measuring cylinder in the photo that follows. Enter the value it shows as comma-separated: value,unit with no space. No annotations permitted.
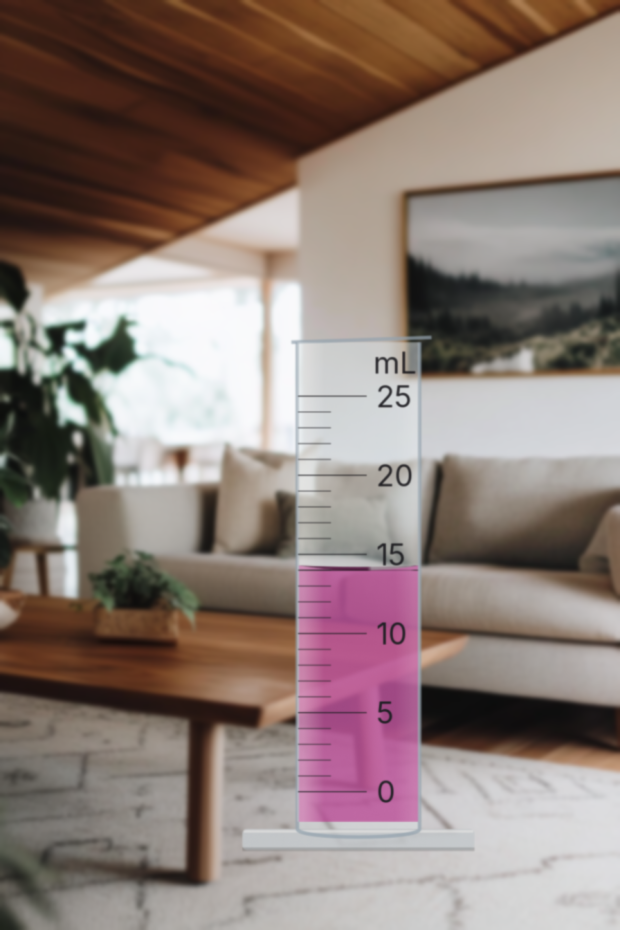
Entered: 14,mL
